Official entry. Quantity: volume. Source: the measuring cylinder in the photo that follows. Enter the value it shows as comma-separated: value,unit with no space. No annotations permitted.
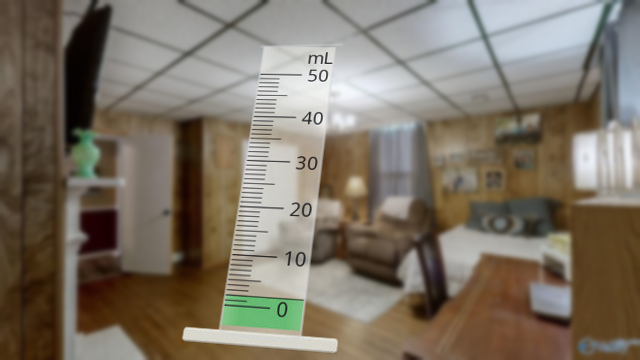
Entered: 2,mL
